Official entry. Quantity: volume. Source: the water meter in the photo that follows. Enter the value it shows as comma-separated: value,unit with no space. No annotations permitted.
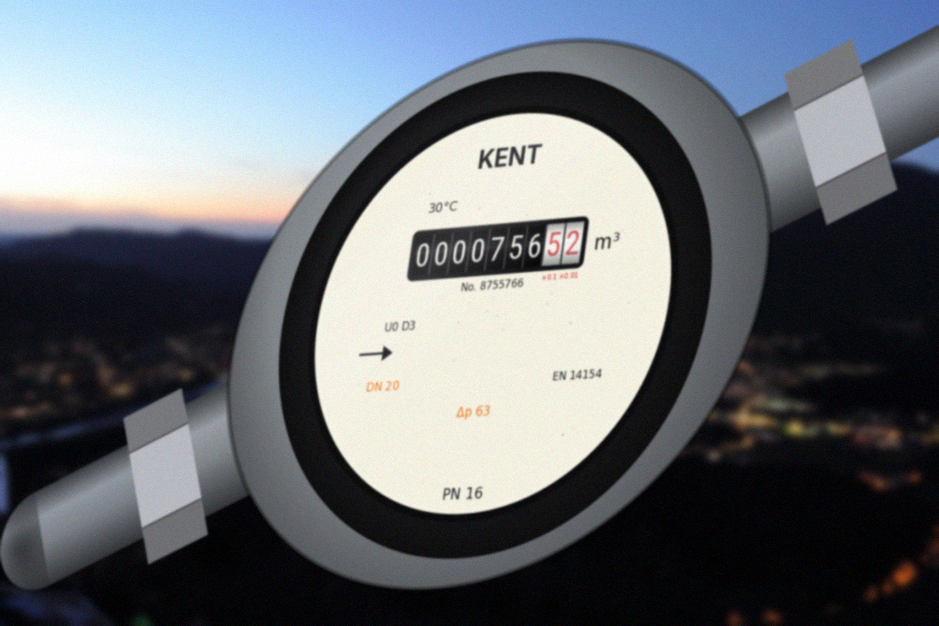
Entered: 756.52,m³
